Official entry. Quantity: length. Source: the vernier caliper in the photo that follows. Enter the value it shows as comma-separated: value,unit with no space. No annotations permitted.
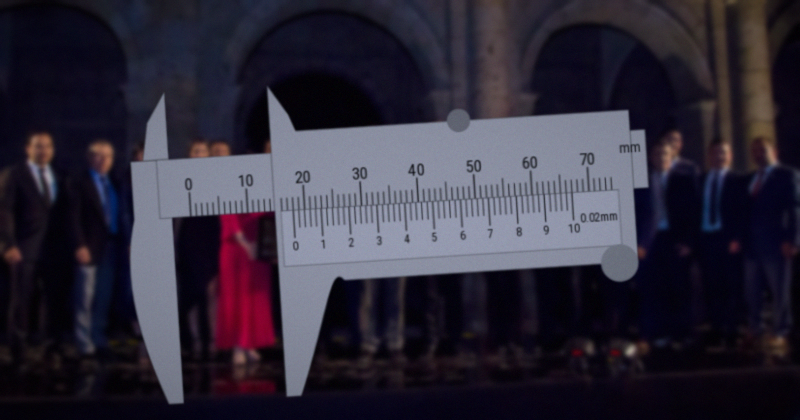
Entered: 18.0,mm
